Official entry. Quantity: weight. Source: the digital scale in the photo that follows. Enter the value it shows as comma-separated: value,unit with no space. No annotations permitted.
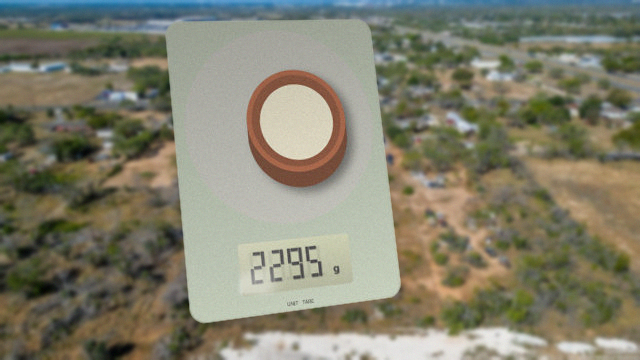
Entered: 2295,g
